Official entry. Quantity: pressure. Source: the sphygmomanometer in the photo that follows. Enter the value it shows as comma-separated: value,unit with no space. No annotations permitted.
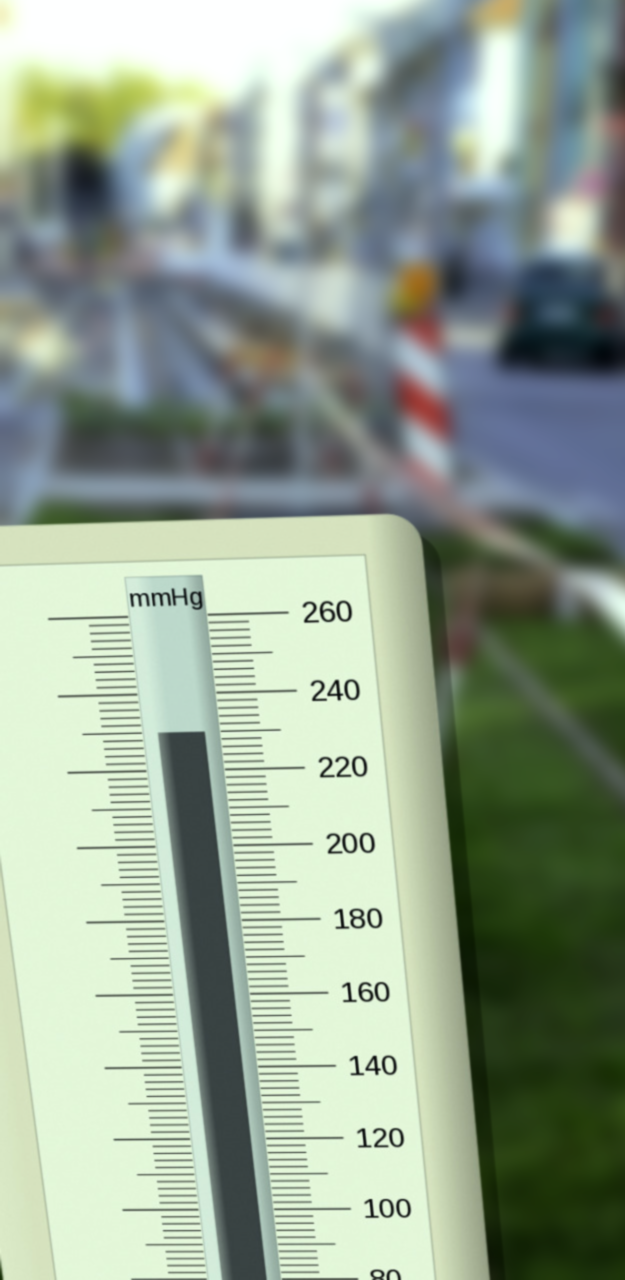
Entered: 230,mmHg
